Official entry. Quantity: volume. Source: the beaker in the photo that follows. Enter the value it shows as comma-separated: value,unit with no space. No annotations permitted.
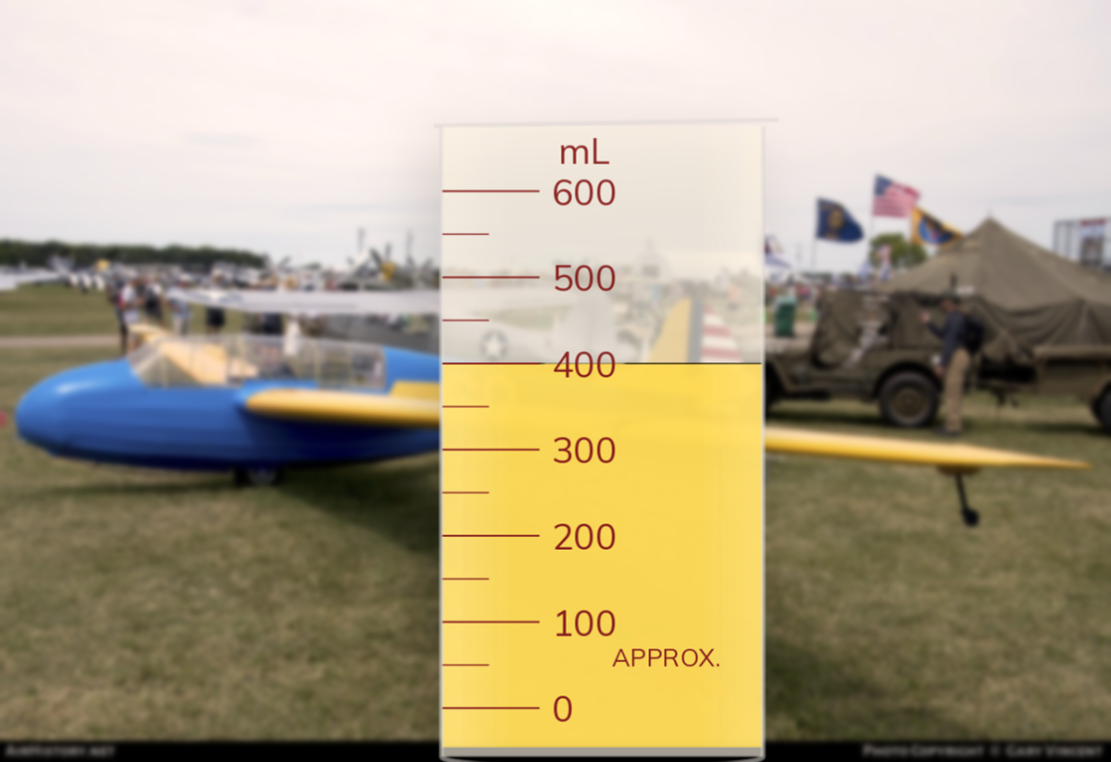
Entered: 400,mL
